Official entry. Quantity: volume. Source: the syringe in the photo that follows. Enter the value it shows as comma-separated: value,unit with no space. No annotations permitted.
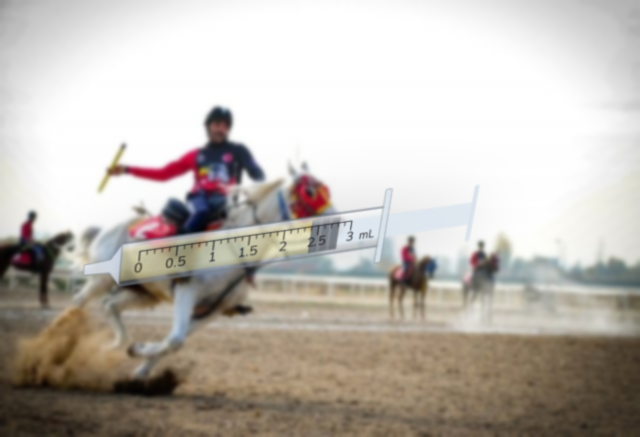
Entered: 2.4,mL
